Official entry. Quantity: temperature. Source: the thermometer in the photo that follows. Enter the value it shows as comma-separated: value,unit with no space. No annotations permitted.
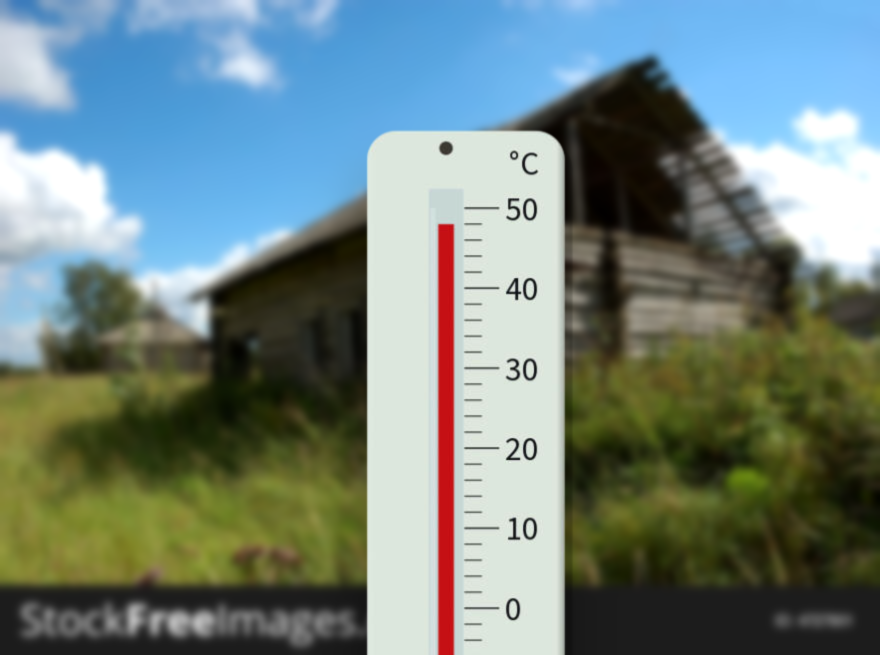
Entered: 48,°C
